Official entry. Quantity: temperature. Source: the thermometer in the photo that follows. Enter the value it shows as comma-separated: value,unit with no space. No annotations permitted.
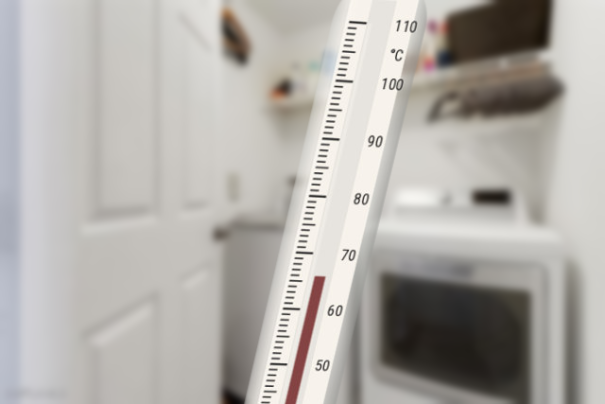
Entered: 66,°C
